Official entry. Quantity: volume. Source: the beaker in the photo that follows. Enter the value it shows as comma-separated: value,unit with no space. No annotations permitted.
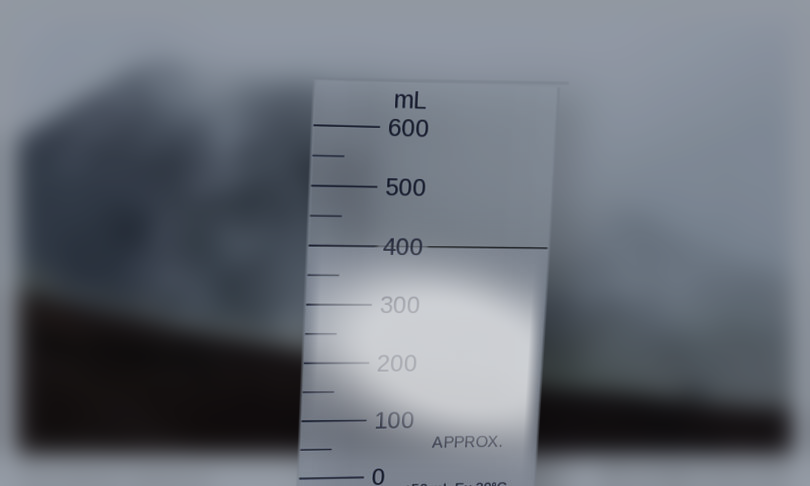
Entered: 400,mL
